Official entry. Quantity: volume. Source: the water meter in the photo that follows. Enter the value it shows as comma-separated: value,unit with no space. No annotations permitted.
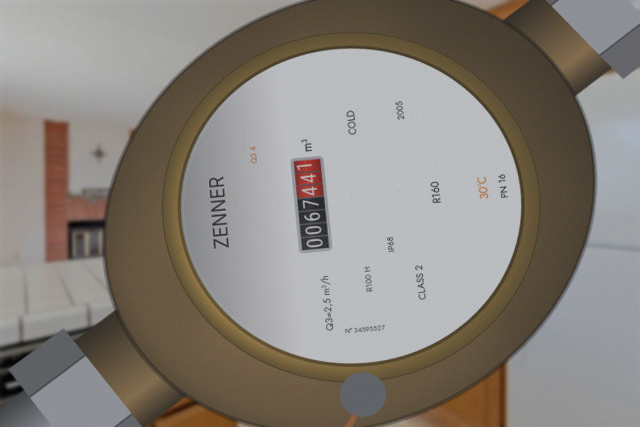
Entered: 67.441,m³
